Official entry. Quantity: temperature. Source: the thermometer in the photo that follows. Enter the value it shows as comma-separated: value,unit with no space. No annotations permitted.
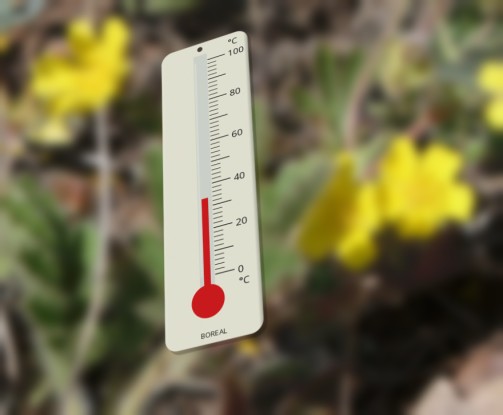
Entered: 34,°C
